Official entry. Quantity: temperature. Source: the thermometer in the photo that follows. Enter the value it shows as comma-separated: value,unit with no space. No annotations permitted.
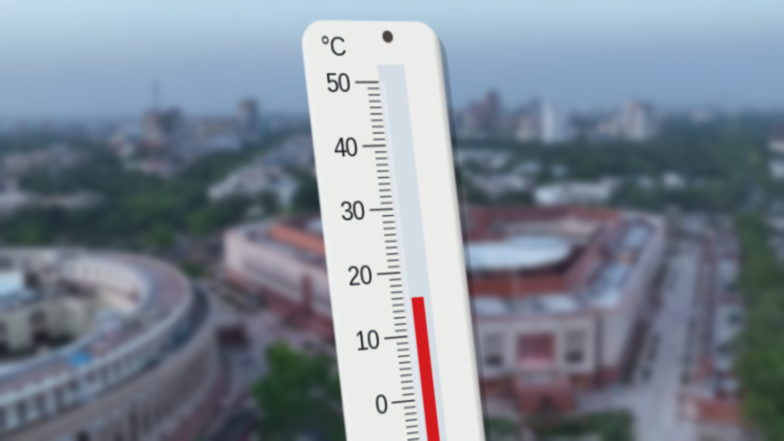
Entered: 16,°C
